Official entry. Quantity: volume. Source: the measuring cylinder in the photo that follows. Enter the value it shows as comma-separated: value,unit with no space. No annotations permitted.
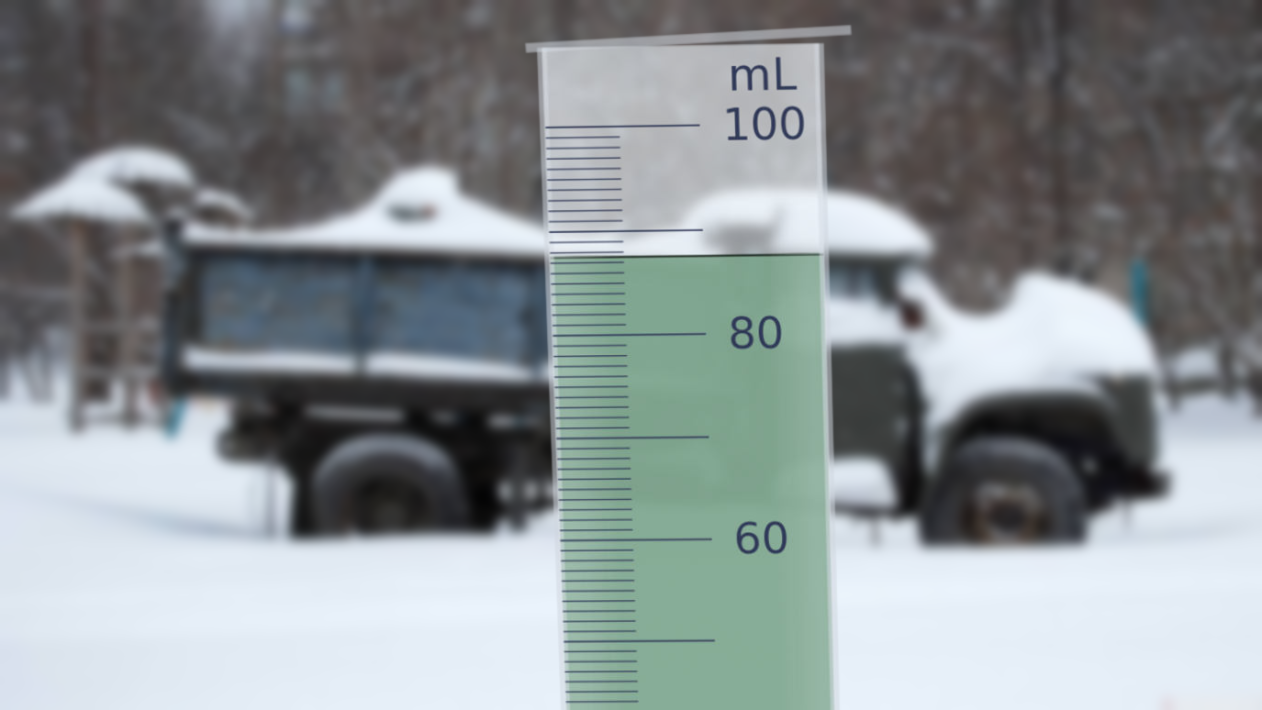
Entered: 87.5,mL
